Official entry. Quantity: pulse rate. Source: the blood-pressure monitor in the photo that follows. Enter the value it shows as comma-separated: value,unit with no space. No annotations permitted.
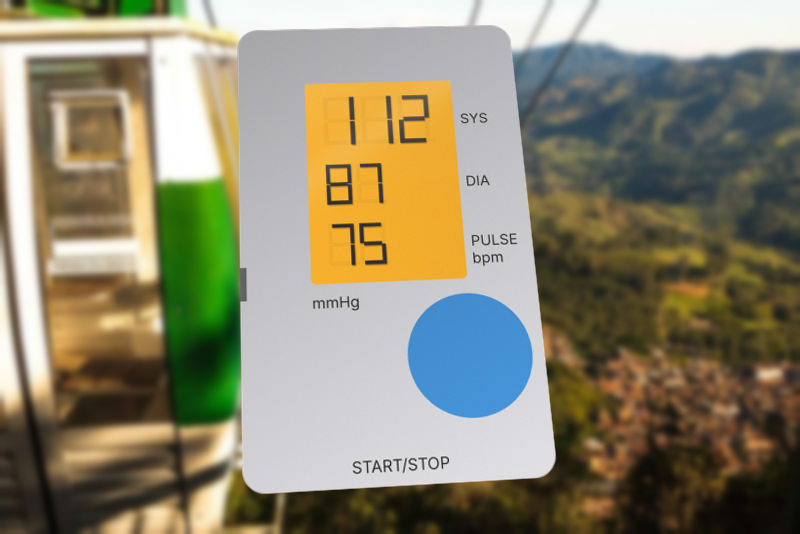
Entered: 75,bpm
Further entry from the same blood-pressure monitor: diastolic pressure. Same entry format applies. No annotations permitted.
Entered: 87,mmHg
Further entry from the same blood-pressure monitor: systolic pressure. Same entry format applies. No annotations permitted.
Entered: 112,mmHg
